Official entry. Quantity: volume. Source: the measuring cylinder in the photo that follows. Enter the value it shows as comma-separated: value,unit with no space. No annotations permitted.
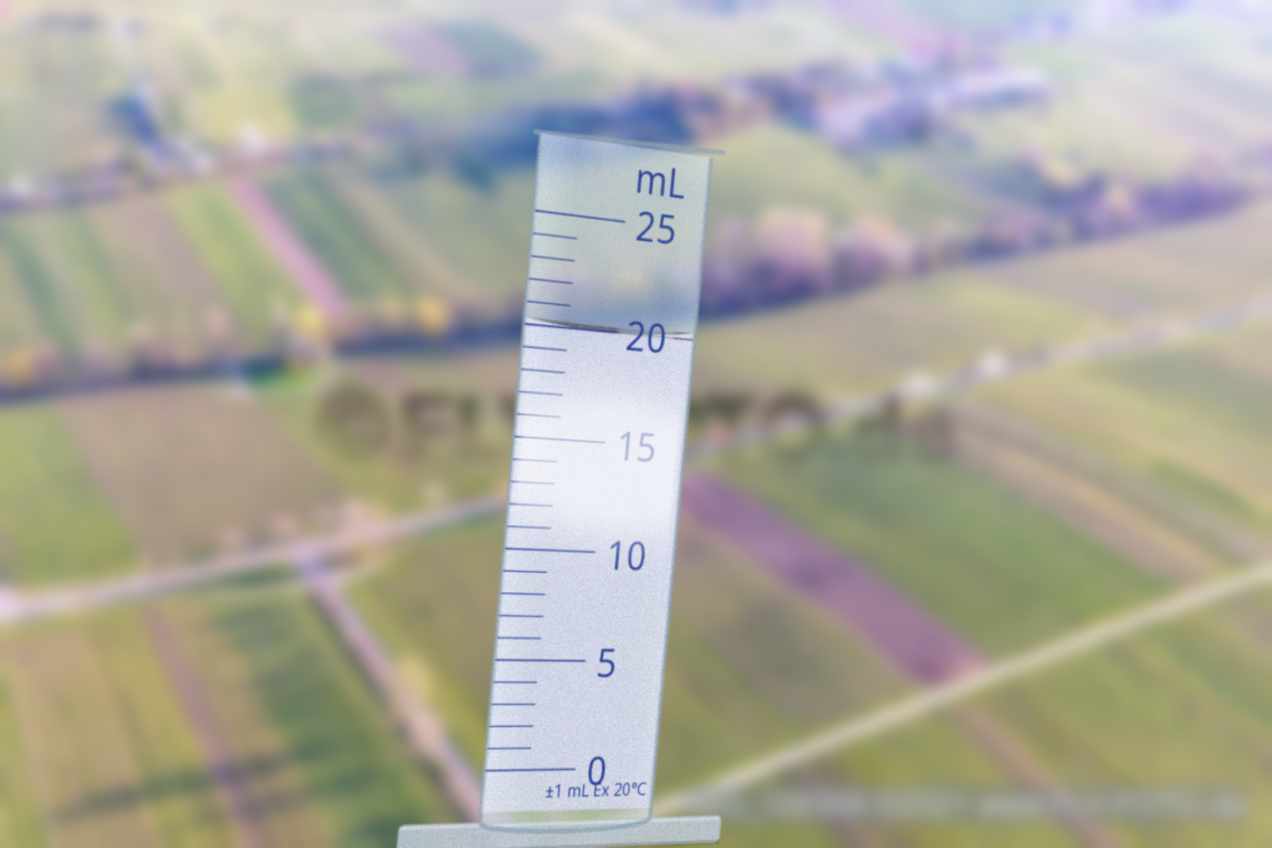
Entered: 20,mL
